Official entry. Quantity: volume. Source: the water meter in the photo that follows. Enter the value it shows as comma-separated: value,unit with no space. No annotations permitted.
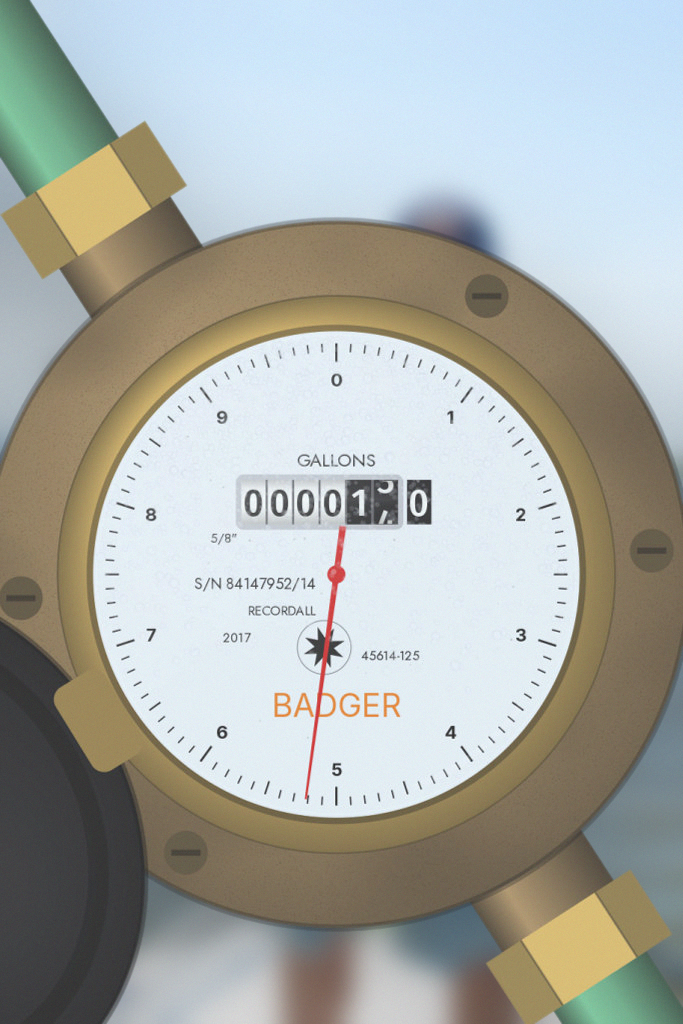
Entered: 135.2,gal
